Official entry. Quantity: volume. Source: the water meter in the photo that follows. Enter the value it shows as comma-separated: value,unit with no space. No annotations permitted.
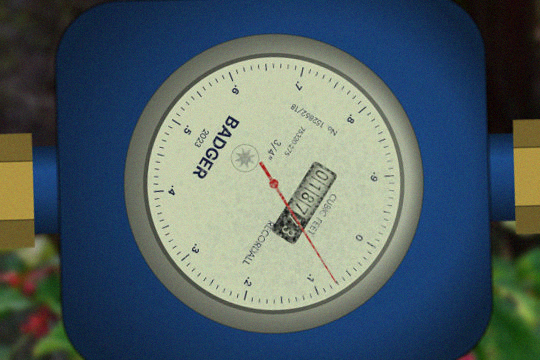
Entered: 18773.07,ft³
